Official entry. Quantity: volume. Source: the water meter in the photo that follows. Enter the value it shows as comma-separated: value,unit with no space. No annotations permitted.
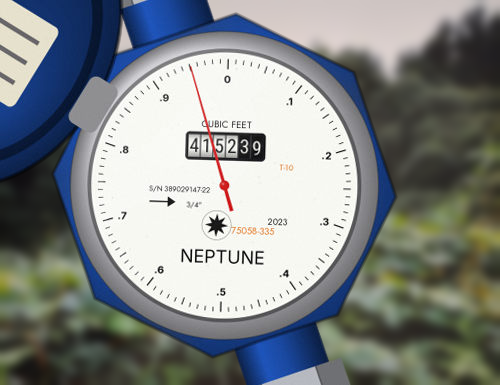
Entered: 415238.95,ft³
